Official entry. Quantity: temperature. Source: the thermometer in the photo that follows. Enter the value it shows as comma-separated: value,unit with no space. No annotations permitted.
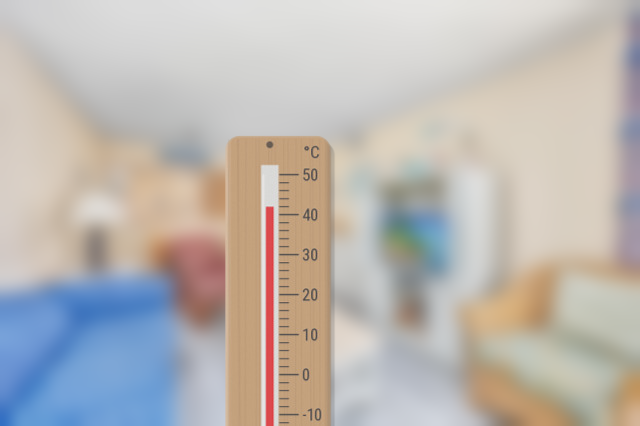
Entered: 42,°C
